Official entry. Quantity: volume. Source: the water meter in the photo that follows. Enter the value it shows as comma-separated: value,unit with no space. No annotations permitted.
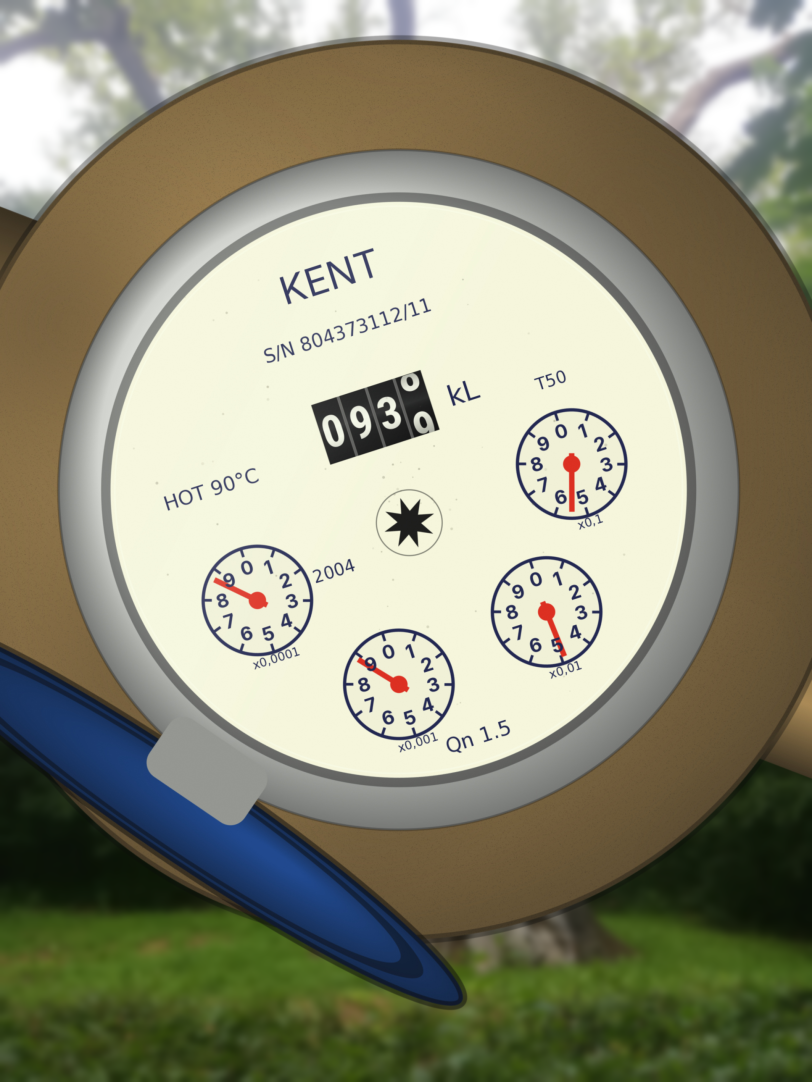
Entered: 938.5488,kL
